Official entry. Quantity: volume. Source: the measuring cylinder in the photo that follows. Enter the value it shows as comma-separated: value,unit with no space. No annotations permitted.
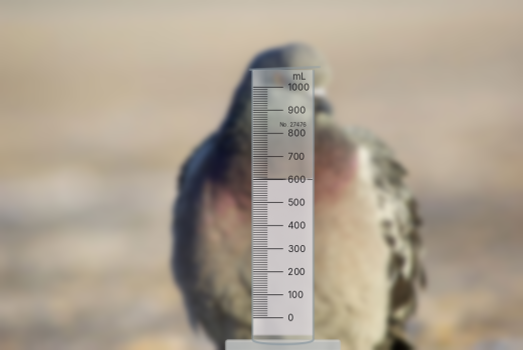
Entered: 600,mL
